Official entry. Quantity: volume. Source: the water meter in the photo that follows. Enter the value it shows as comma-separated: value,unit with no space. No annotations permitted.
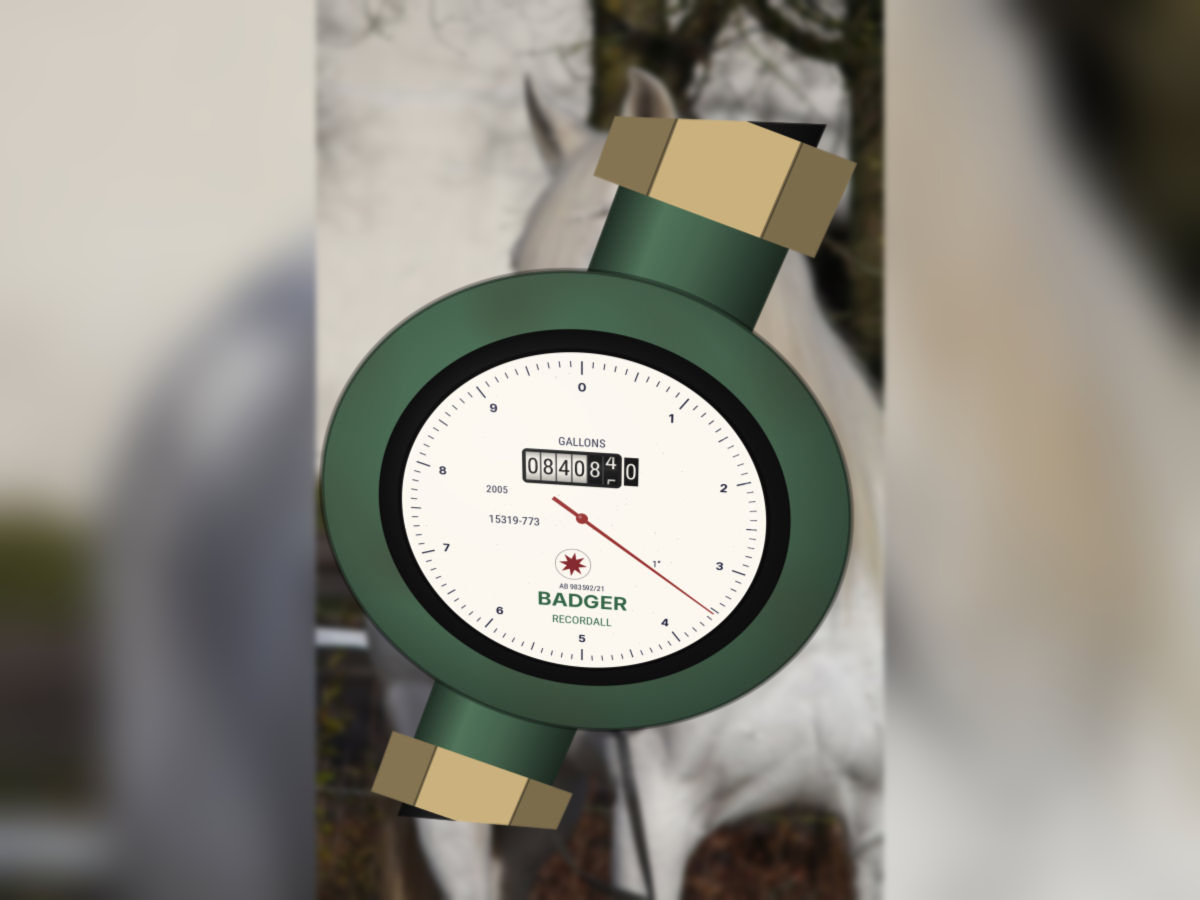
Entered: 840843.5,gal
